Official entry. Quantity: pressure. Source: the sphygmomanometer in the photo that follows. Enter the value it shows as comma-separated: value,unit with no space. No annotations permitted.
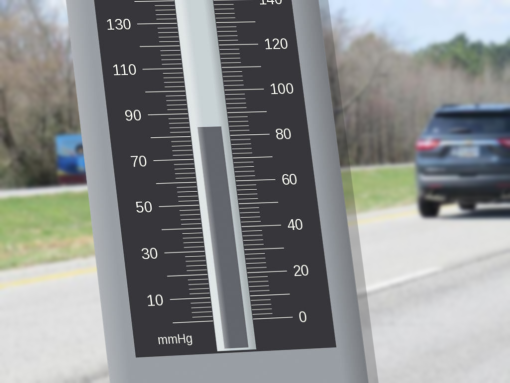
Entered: 84,mmHg
